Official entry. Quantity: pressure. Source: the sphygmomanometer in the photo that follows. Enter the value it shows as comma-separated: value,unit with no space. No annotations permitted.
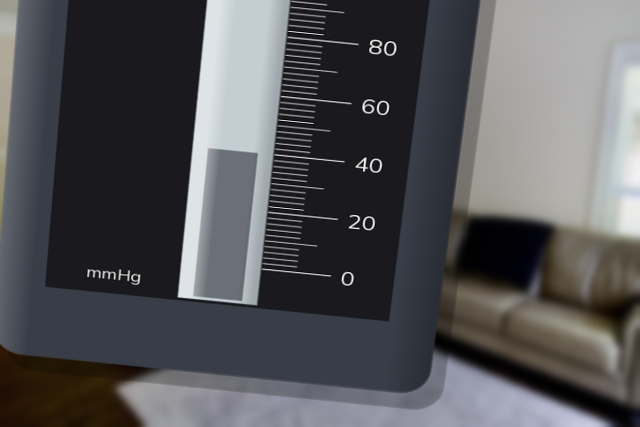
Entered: 40,mmHg
